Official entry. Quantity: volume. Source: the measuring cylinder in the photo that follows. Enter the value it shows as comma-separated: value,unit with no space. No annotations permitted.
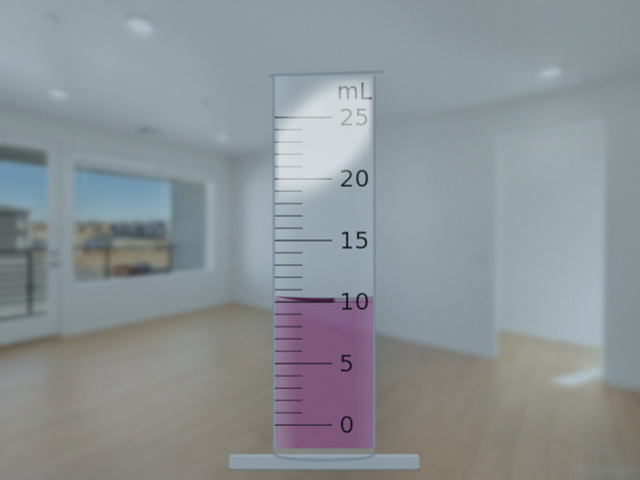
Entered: 10,mL
